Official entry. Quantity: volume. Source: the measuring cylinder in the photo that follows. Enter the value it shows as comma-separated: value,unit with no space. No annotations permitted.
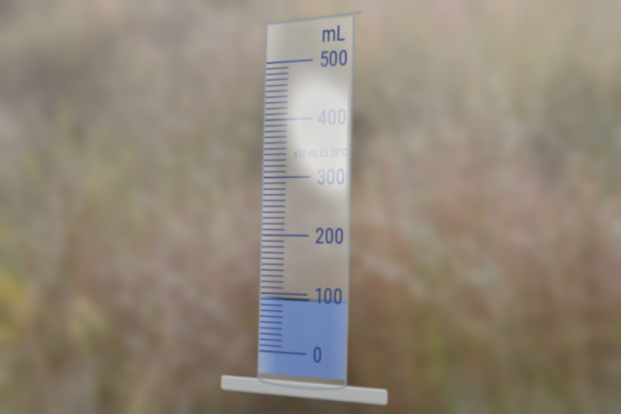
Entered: 90,mL
